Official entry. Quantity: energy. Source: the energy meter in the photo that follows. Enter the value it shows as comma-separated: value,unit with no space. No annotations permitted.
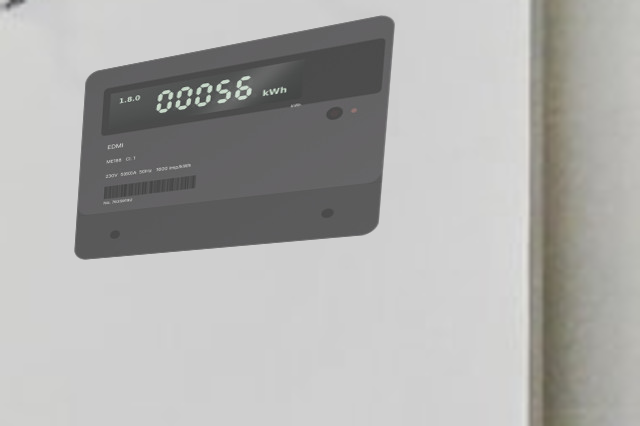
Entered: 56,kWh
